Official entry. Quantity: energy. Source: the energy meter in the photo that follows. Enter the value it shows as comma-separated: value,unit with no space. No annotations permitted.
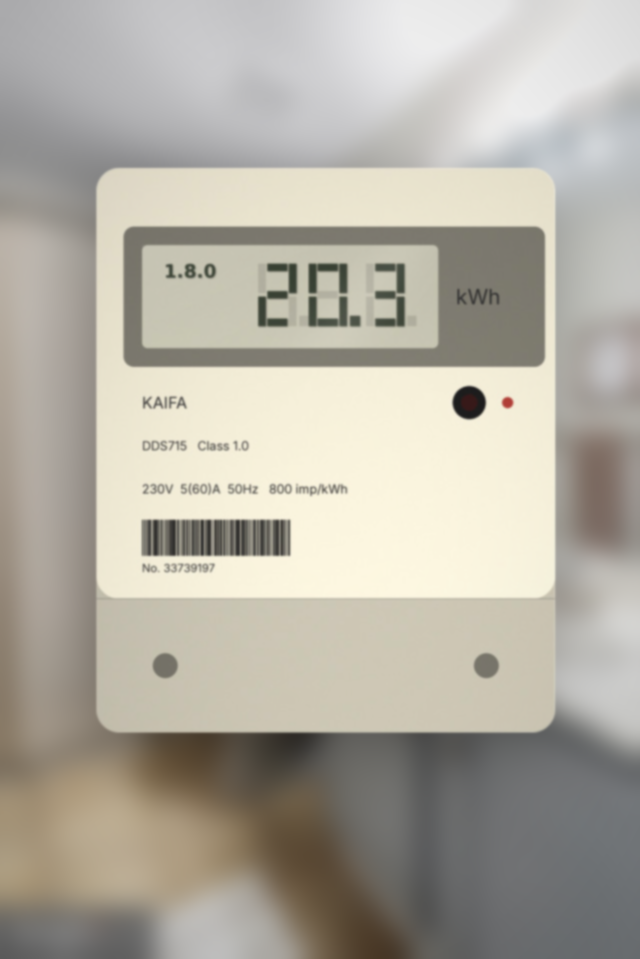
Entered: 20.3,kWh
